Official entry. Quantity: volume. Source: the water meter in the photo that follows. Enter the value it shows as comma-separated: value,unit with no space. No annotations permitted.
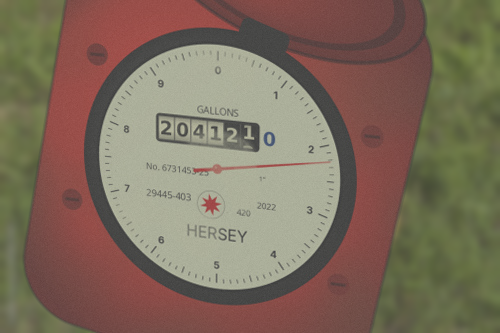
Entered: 2041212.2,gal
